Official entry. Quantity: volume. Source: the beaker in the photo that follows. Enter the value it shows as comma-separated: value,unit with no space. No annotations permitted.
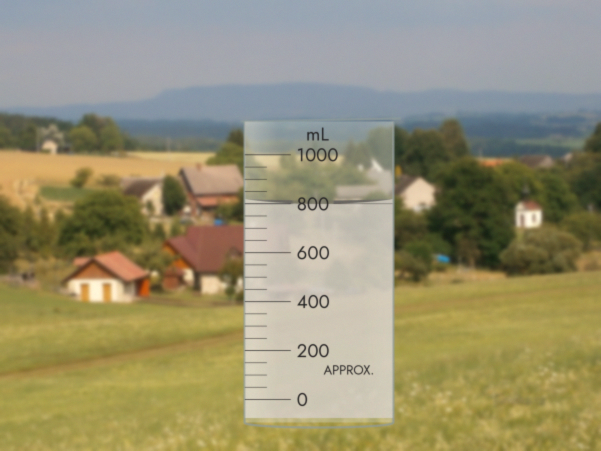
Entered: 800,mL
